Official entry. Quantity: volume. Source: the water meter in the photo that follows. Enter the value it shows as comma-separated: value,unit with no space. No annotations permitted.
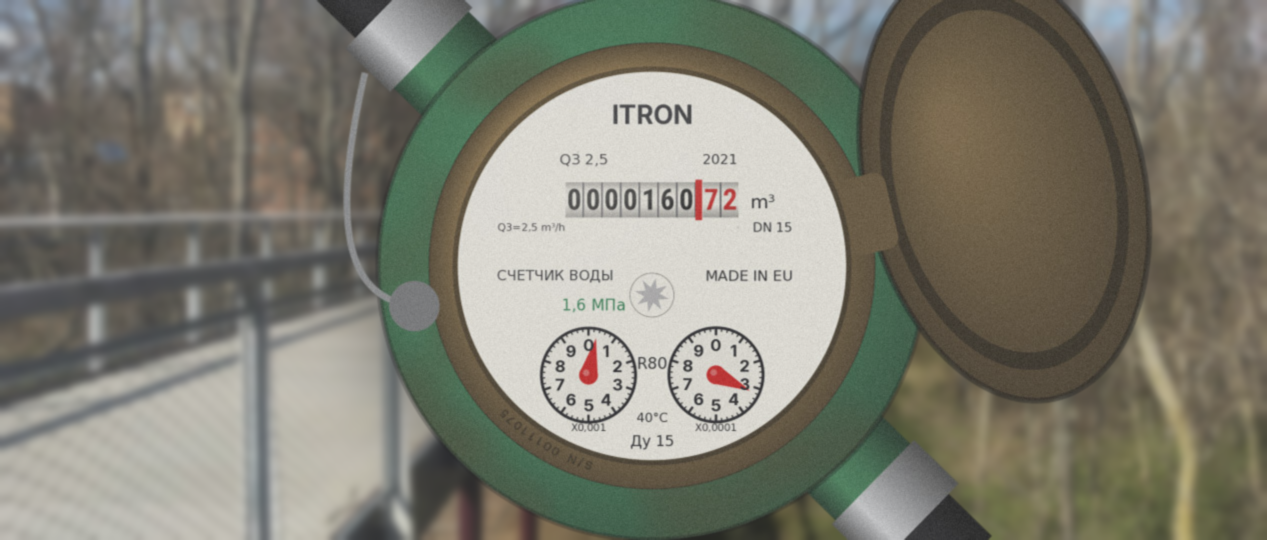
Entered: 160.7203,m³
